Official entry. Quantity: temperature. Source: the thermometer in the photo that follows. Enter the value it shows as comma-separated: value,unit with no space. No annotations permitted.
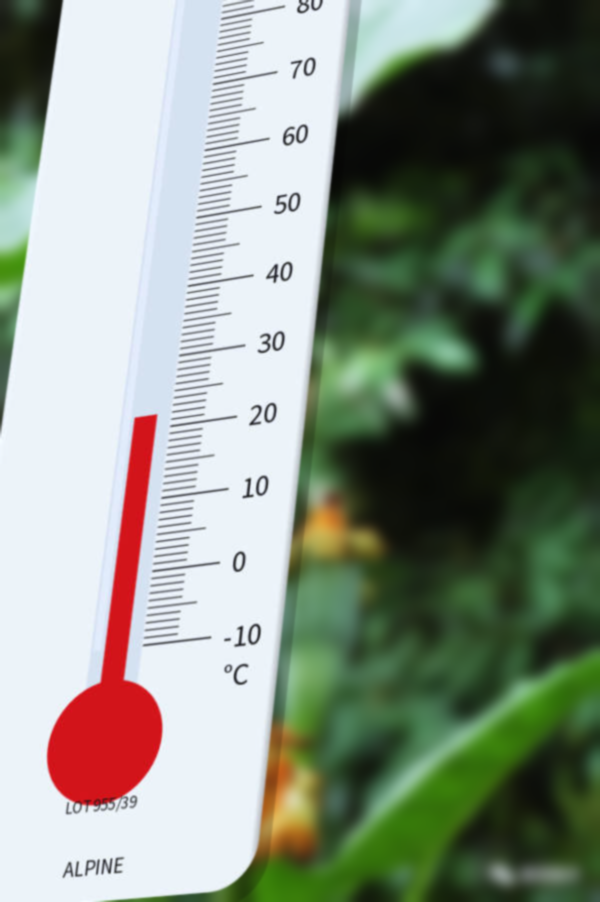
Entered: 22,°C
